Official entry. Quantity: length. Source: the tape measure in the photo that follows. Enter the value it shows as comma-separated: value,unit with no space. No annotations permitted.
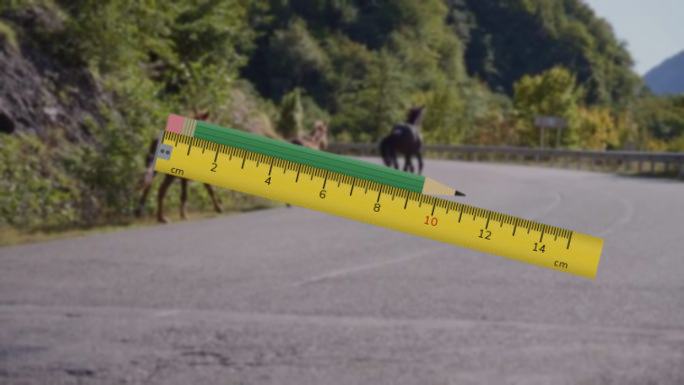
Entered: 11,cm
